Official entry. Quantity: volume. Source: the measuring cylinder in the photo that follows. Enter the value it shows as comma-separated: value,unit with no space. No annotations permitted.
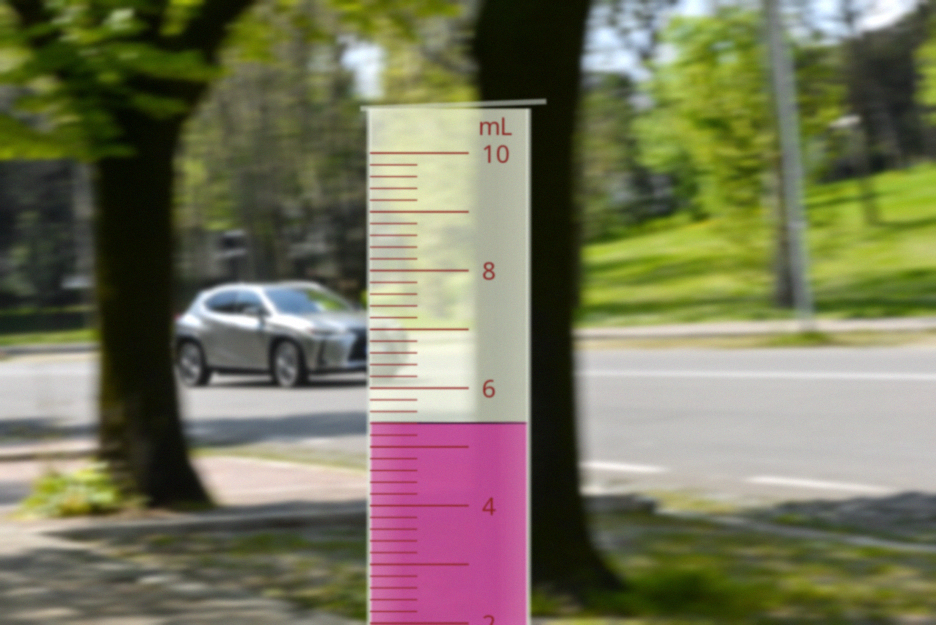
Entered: 5.4,mL
